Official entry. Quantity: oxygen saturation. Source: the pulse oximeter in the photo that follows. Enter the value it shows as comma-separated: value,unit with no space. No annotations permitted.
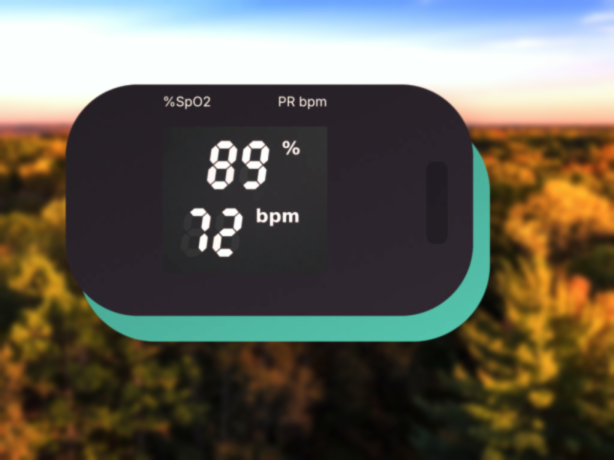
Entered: 89,%
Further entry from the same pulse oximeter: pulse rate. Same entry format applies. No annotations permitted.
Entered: 72,bpm
